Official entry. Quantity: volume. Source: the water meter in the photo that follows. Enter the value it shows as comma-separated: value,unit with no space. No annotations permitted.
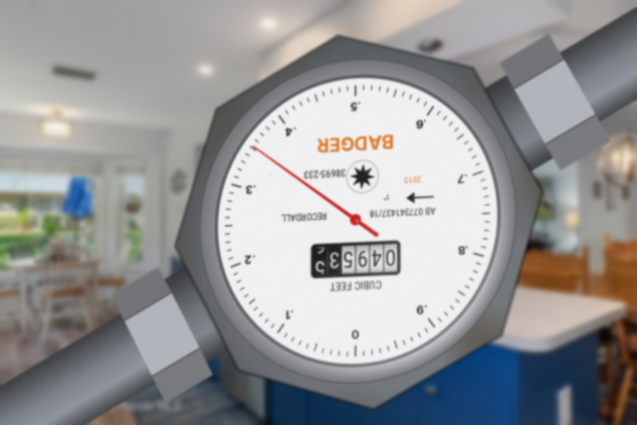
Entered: 49535.35,ft³
